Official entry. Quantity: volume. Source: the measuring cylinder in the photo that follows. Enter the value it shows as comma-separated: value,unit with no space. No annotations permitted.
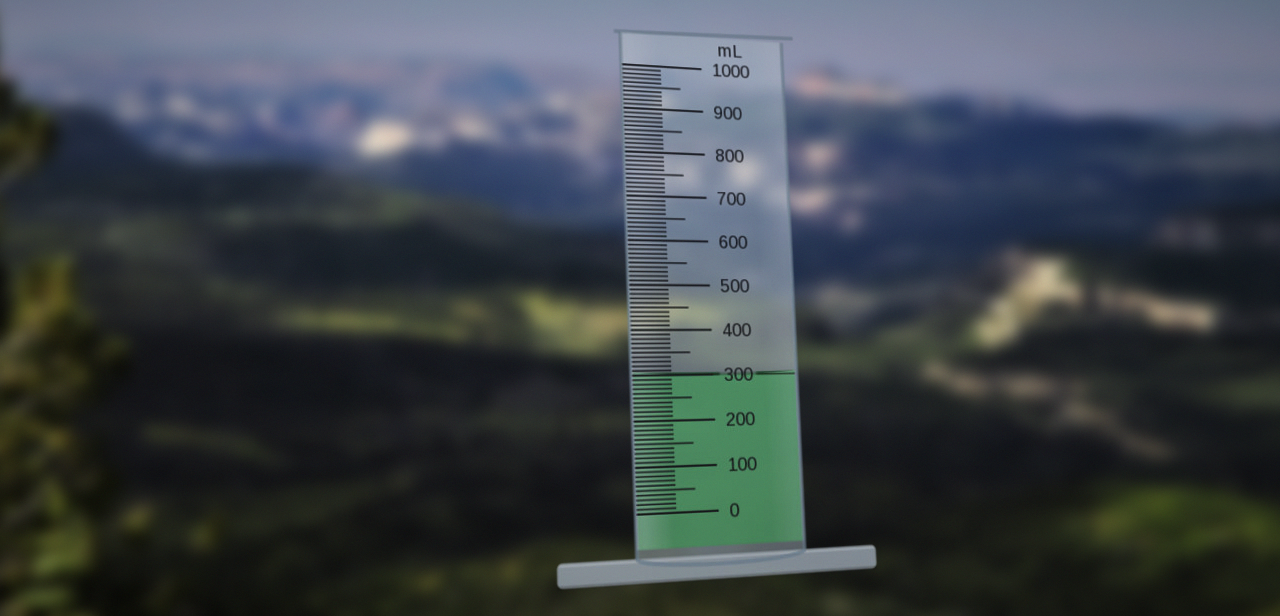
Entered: 300,mL
